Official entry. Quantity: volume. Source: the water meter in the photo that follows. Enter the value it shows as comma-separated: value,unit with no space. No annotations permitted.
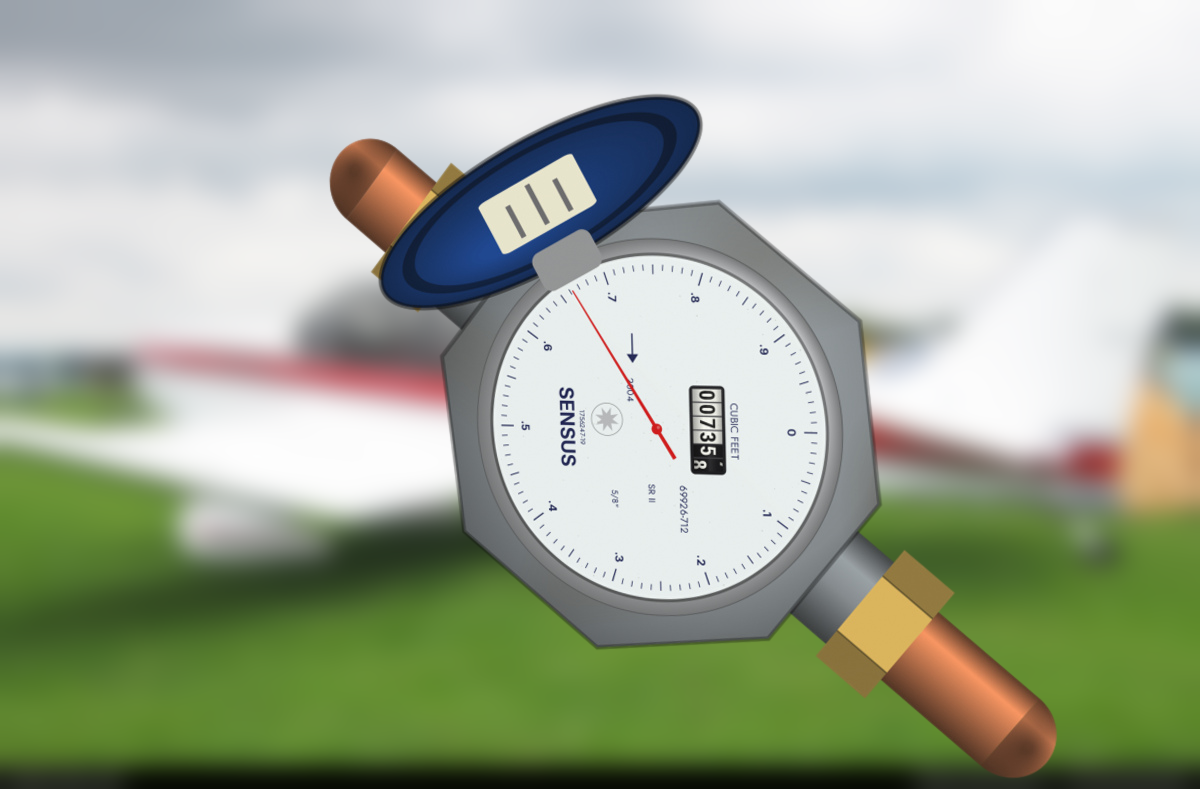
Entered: 7357.66,ft³
